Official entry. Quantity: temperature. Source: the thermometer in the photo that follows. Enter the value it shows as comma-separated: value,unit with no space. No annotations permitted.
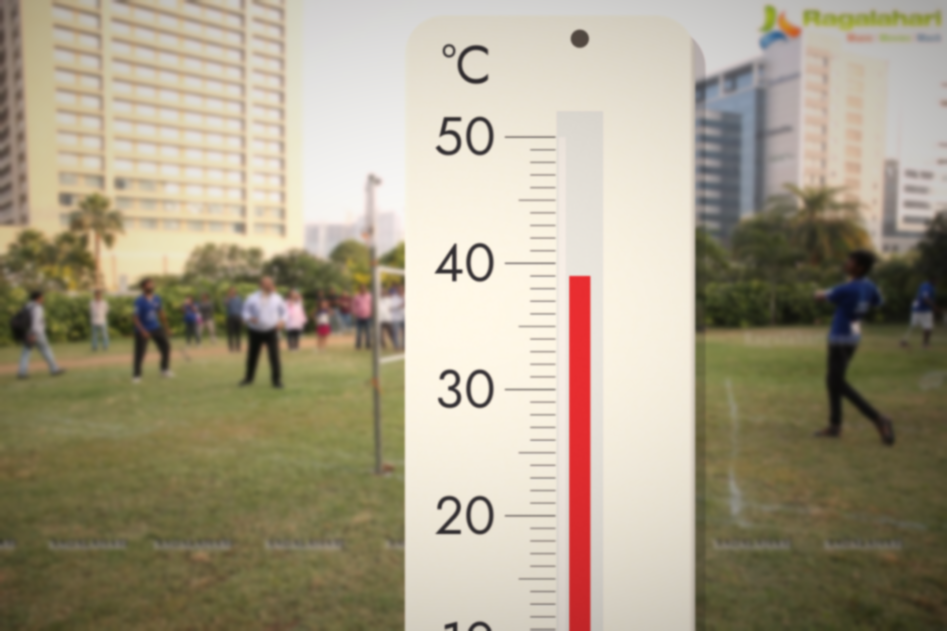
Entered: 39,°C
